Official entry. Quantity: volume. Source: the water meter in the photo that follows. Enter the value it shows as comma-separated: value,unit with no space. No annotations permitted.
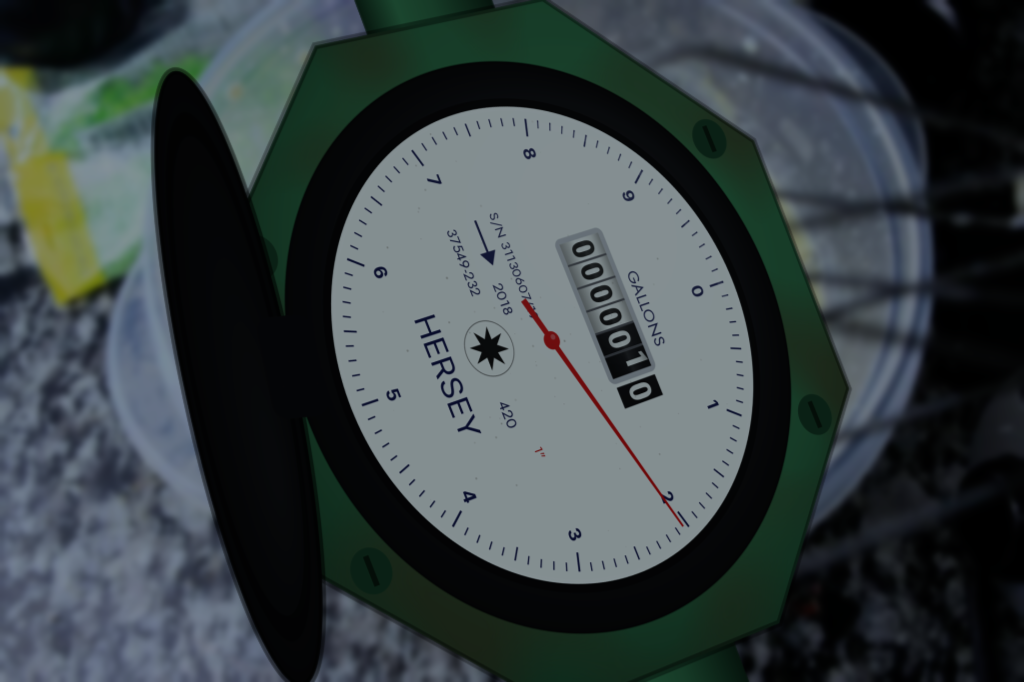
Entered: 12.0,gal
